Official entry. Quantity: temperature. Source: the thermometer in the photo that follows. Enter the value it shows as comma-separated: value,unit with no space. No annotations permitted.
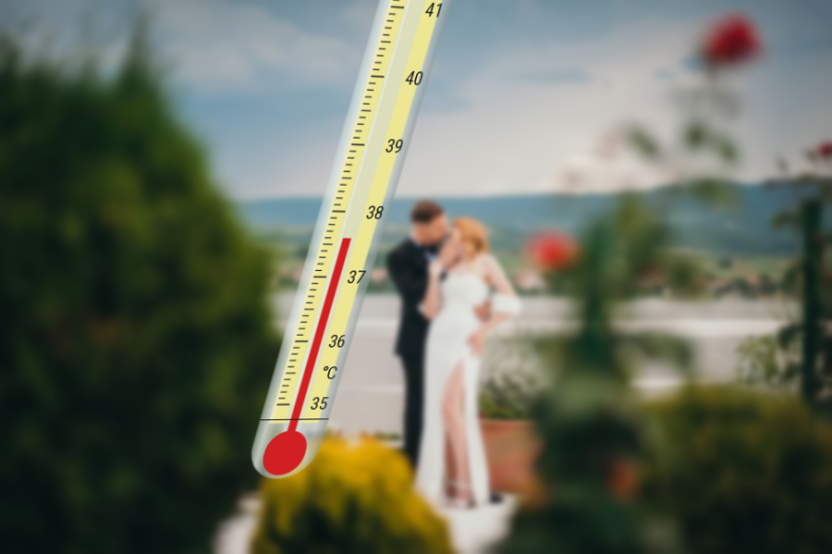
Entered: 37.6,°C
